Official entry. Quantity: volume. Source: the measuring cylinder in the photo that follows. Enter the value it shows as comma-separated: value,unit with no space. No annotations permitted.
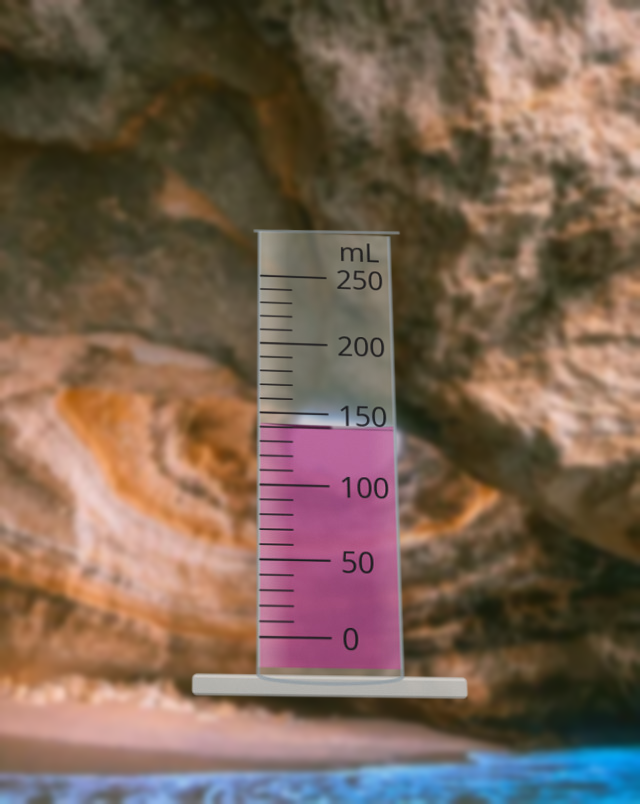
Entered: 140,mL
